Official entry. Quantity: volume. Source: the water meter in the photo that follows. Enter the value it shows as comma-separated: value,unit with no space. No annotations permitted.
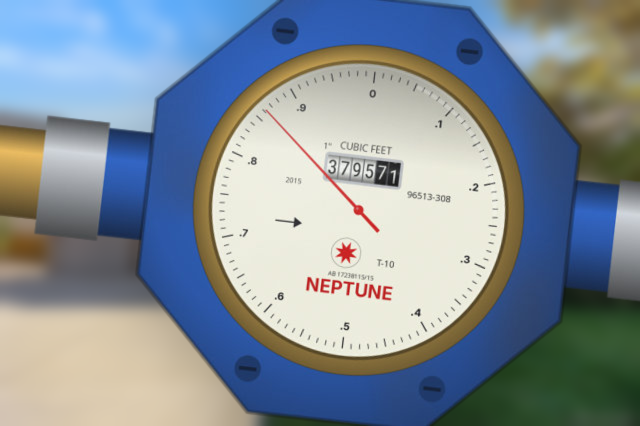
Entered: 379570.86,ft³
